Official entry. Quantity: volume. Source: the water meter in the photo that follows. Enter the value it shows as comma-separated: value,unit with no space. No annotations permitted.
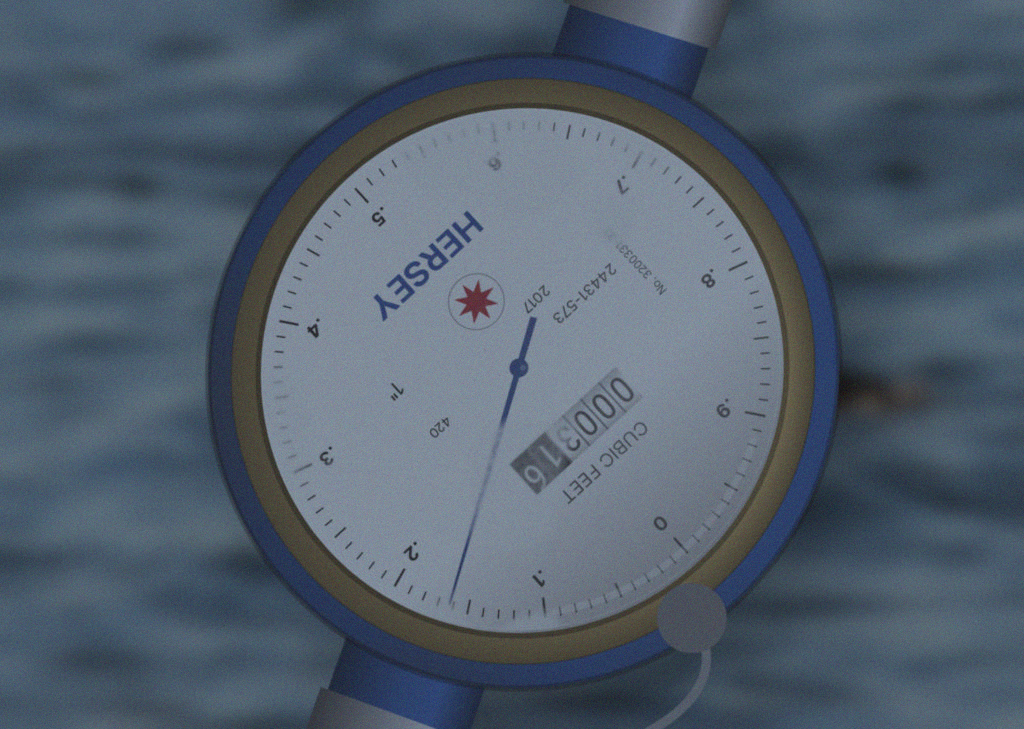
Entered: 316.16,ft³
